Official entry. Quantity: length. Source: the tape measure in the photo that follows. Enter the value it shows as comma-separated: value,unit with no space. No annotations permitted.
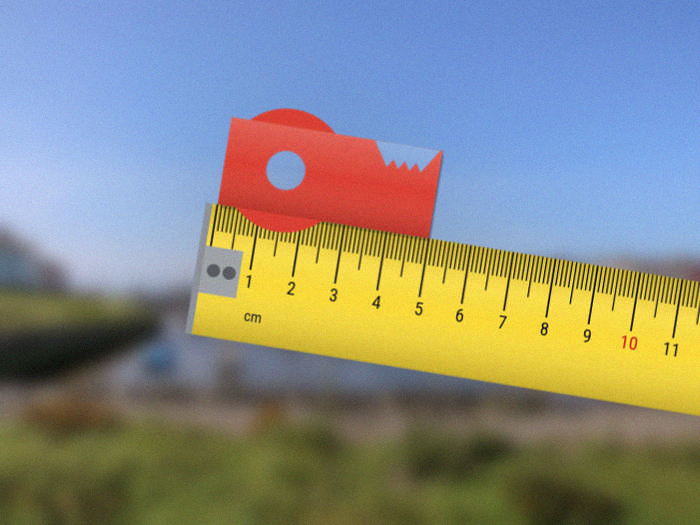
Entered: 5,cm
